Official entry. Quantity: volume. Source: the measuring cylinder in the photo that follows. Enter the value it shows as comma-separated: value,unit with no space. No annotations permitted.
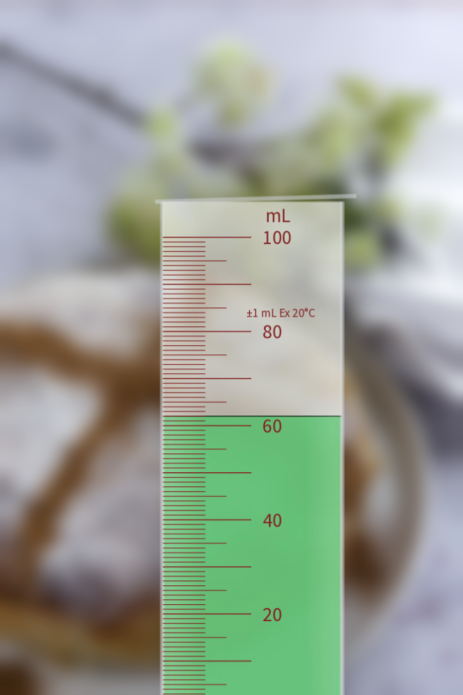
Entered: 62,mL
